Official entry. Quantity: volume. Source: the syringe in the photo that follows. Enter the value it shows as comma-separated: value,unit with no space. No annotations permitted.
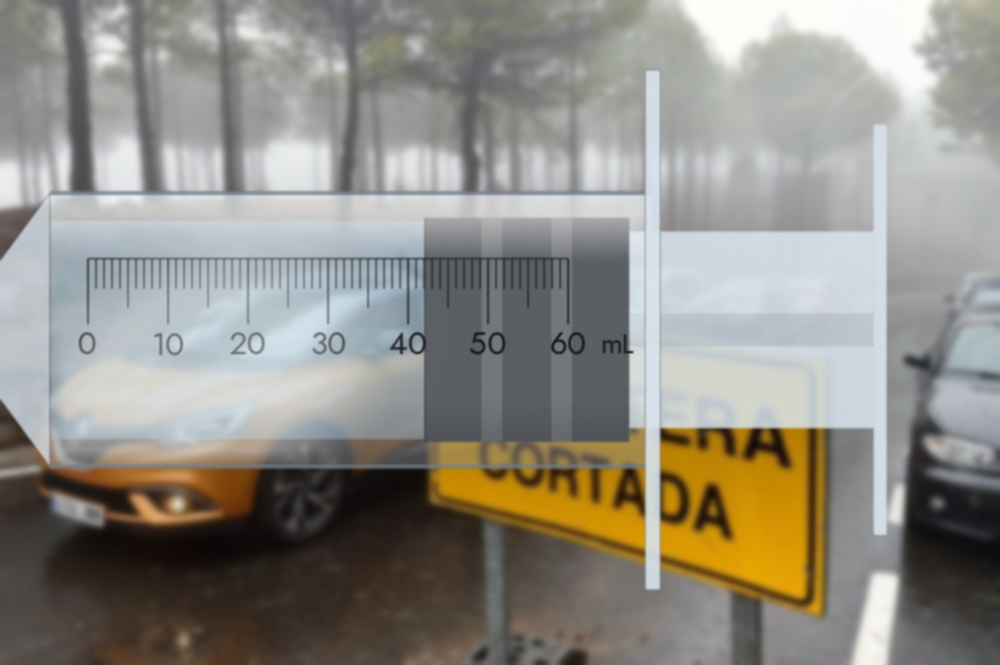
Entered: 42,mL
